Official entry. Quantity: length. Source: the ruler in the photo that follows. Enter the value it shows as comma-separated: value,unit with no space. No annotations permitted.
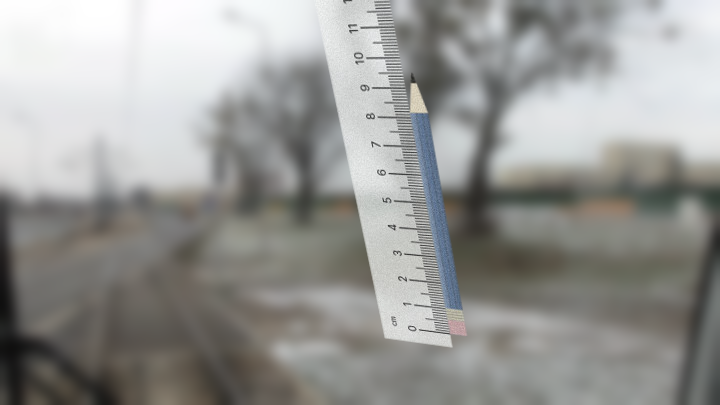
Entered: 9.5,cm
